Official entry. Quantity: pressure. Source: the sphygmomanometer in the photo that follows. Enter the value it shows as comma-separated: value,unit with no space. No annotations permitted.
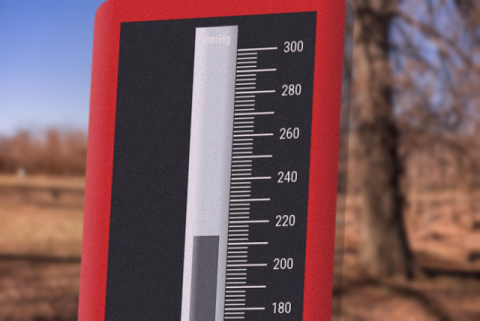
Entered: 214,mmHg
